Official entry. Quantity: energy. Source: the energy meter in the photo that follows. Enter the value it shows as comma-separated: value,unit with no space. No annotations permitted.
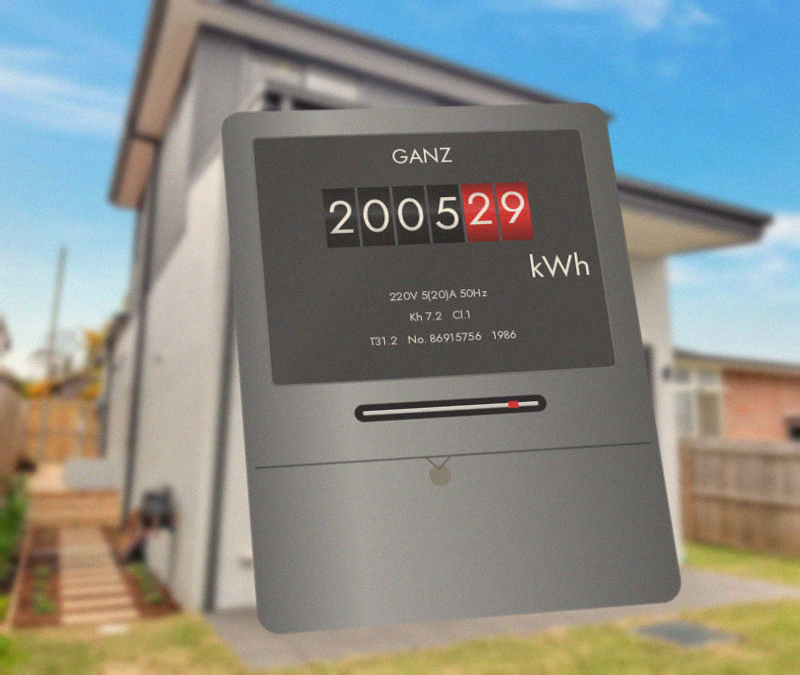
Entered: 2005.29,kWh
